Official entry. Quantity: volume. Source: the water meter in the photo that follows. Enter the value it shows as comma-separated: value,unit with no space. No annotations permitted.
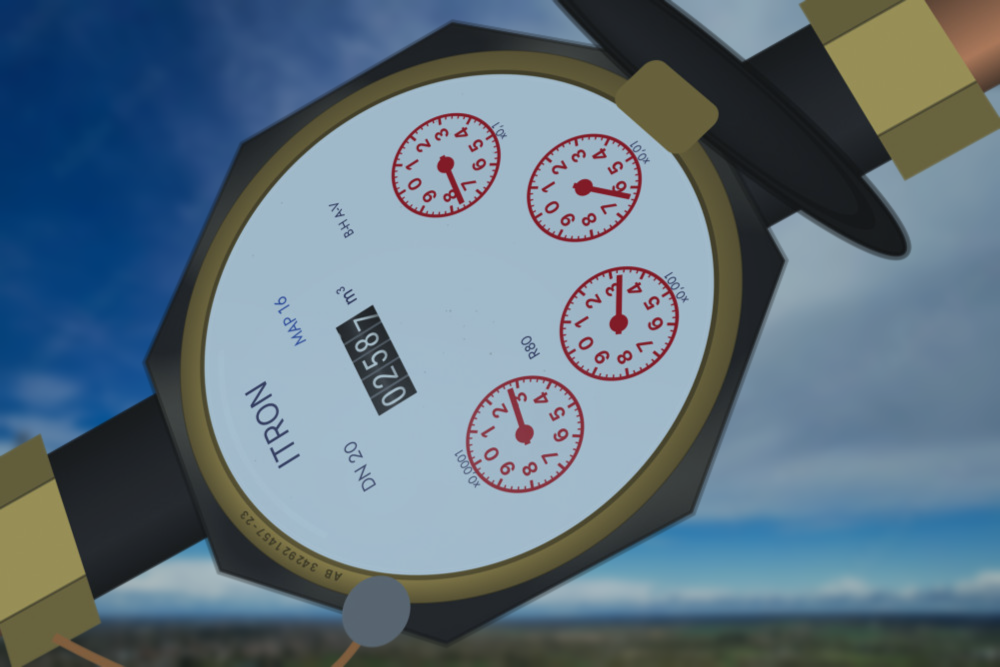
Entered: 2586.7632,m³
